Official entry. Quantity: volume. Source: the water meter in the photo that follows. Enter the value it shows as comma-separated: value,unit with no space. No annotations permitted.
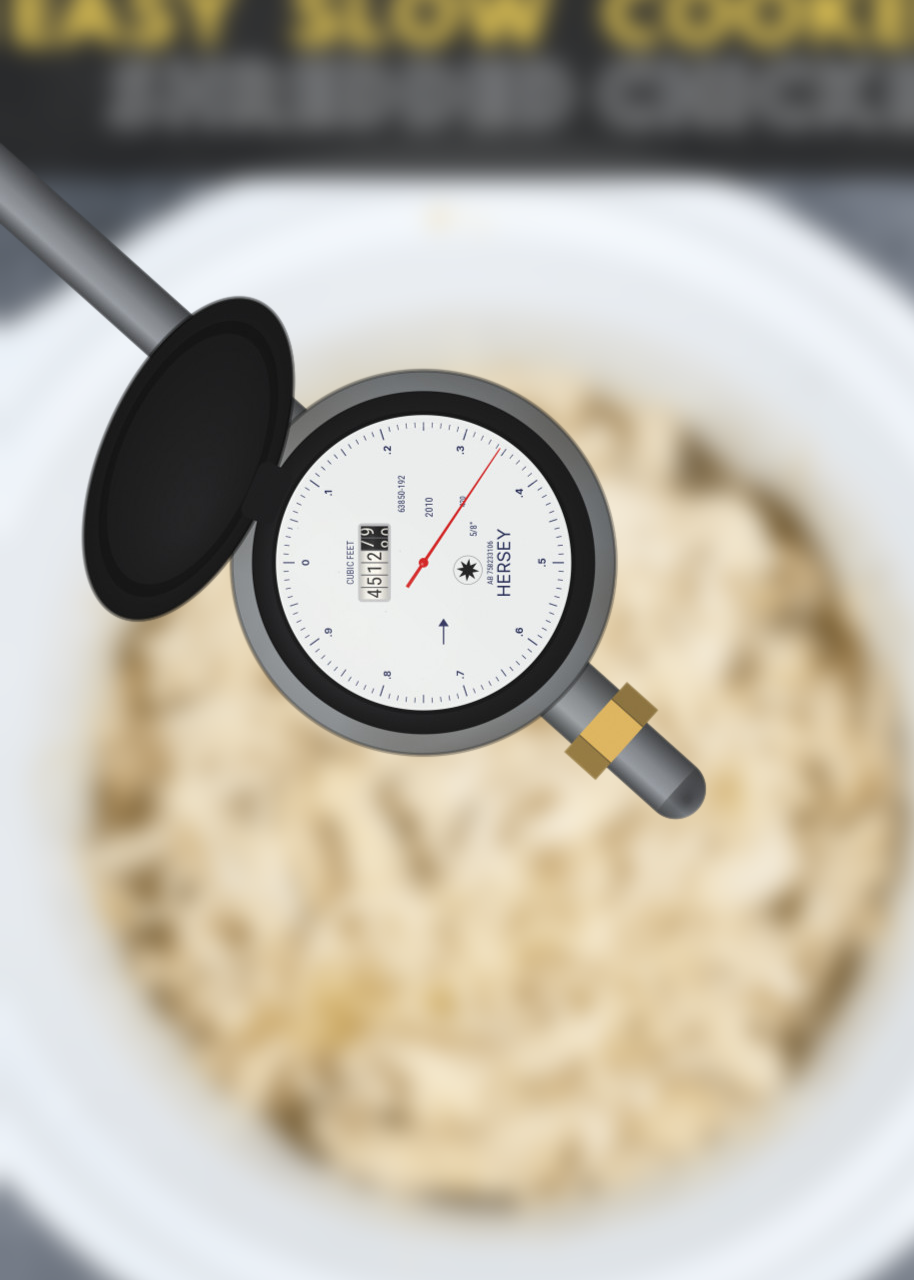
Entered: 451279.34,ft³
